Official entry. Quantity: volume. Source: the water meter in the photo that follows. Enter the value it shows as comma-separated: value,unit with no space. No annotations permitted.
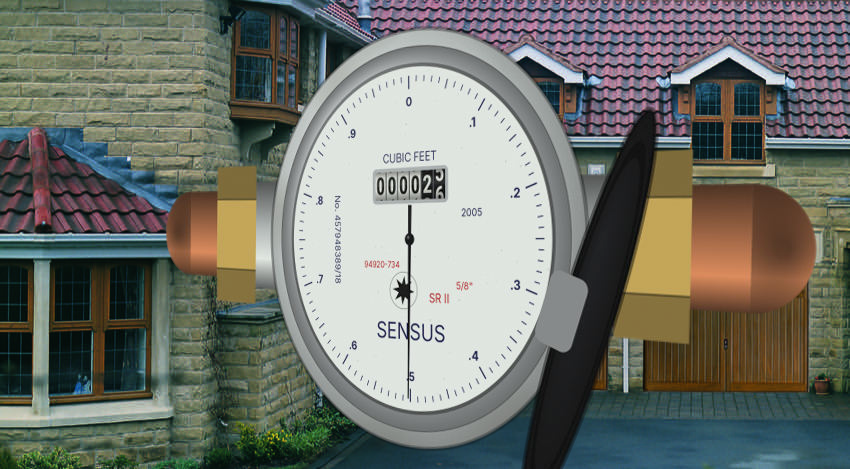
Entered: 25.50,ft³
